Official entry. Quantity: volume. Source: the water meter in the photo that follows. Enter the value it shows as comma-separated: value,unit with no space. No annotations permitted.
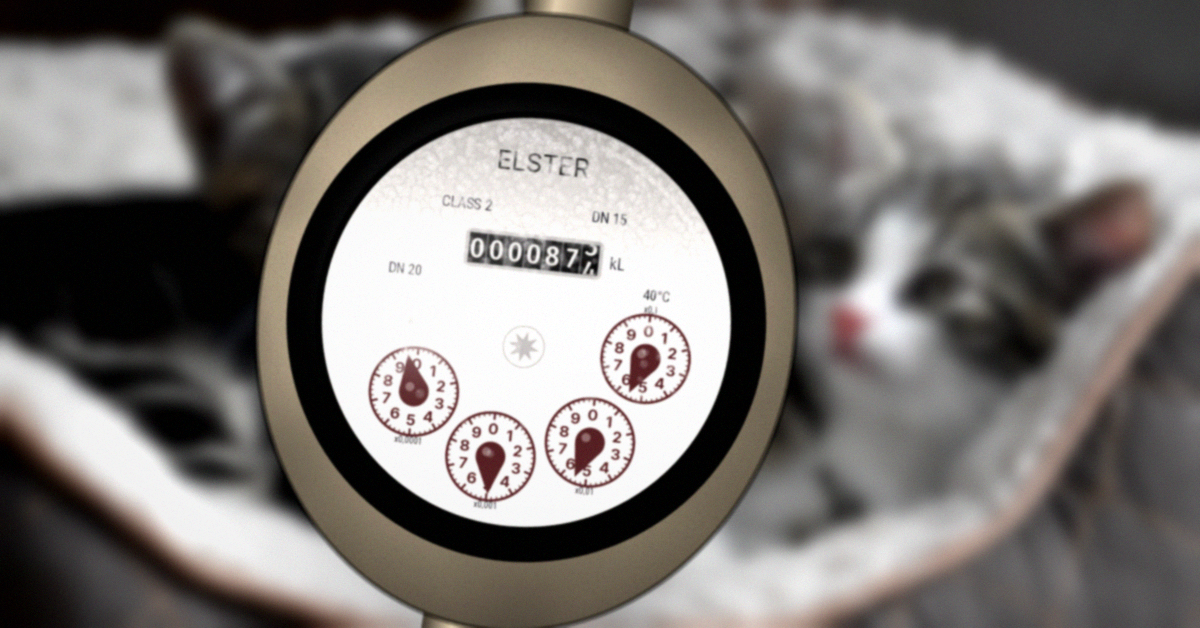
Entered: 873.5549,kL
